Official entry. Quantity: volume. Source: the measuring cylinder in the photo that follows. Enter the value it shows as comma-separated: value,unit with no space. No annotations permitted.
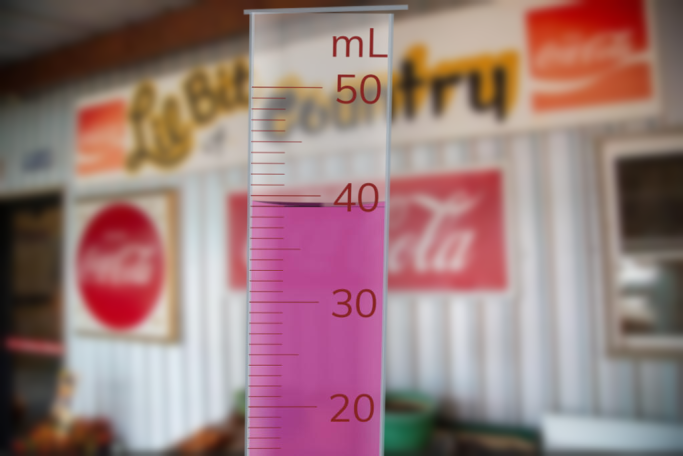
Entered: 39,mL
